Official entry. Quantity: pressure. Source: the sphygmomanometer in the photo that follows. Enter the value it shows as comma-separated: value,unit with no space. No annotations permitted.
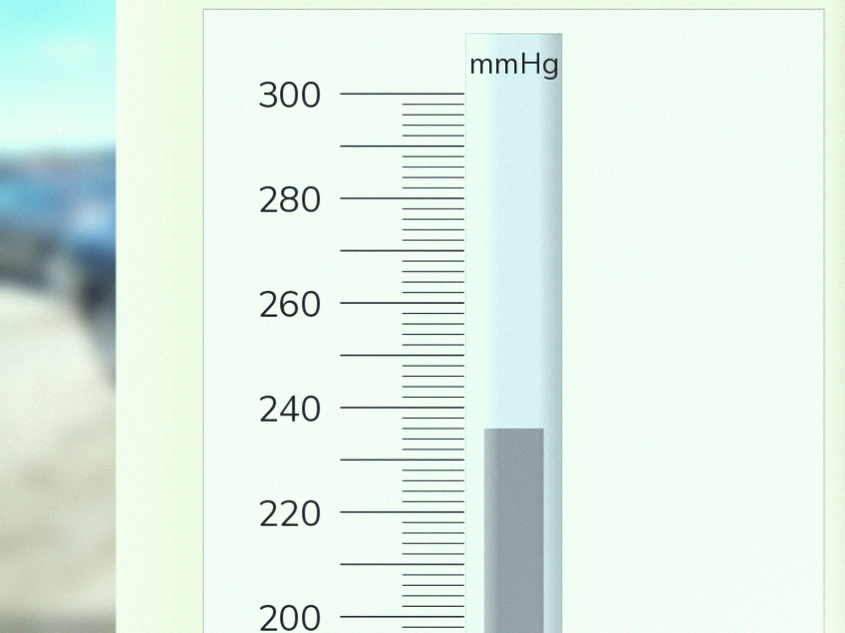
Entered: 236,mmHg
